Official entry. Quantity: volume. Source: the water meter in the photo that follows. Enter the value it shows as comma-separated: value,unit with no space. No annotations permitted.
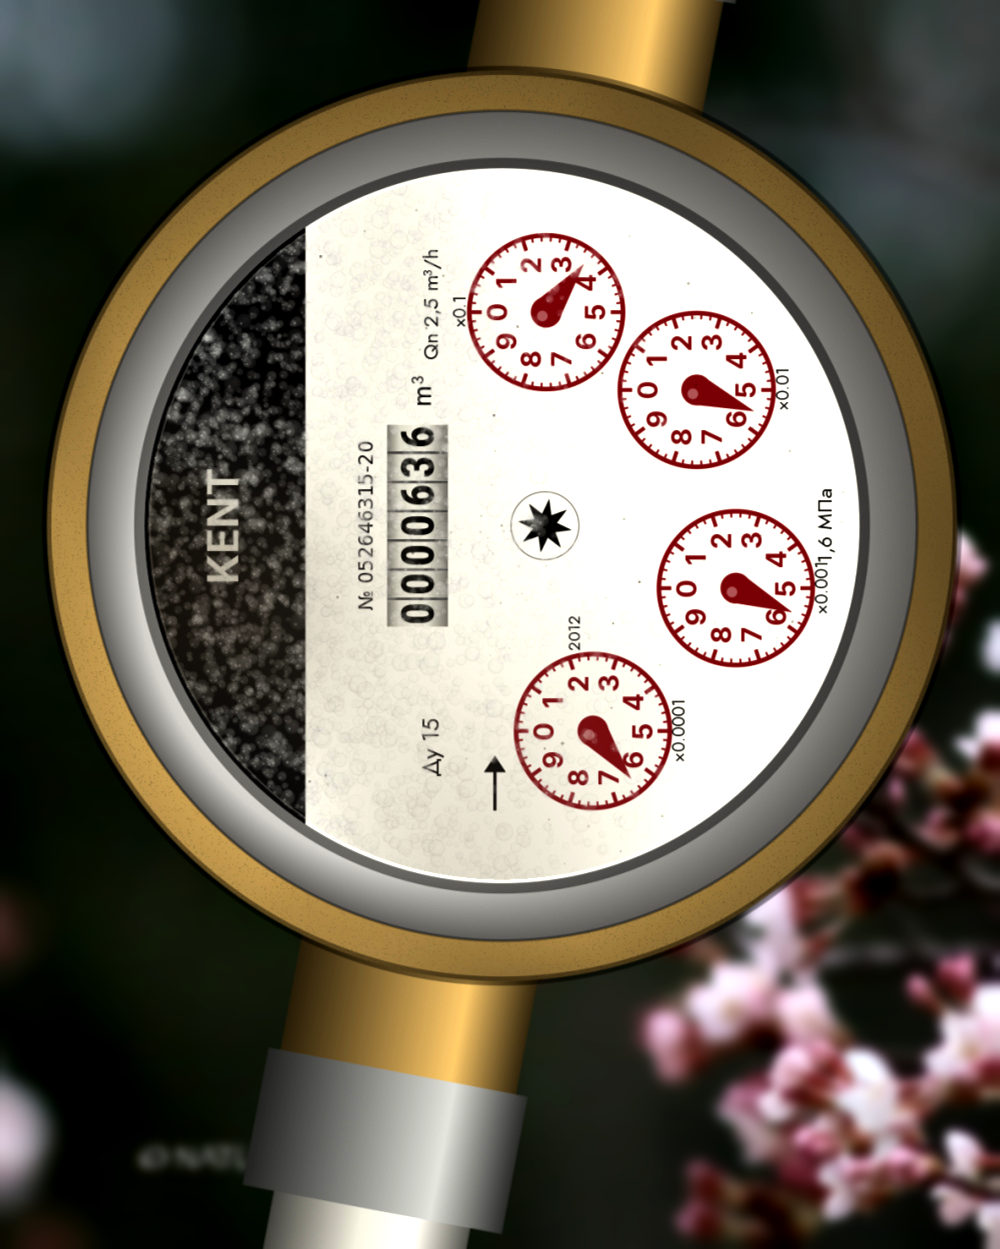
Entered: 636.3556,m³
